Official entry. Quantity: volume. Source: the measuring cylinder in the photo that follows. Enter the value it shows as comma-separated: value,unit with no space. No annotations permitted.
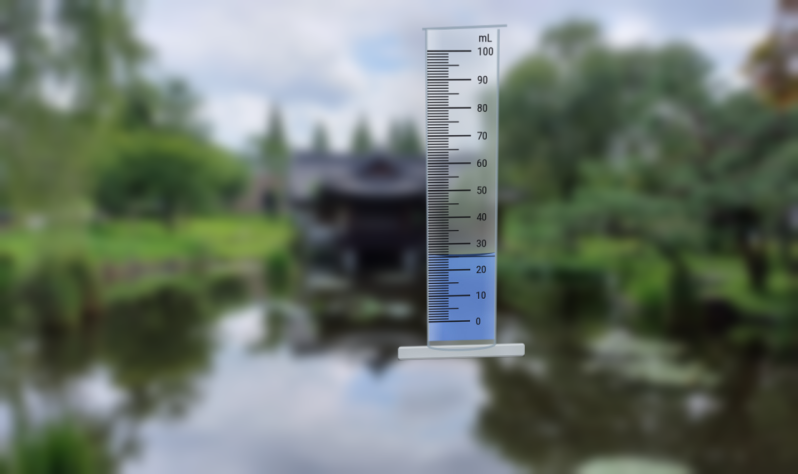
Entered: 25,mL
